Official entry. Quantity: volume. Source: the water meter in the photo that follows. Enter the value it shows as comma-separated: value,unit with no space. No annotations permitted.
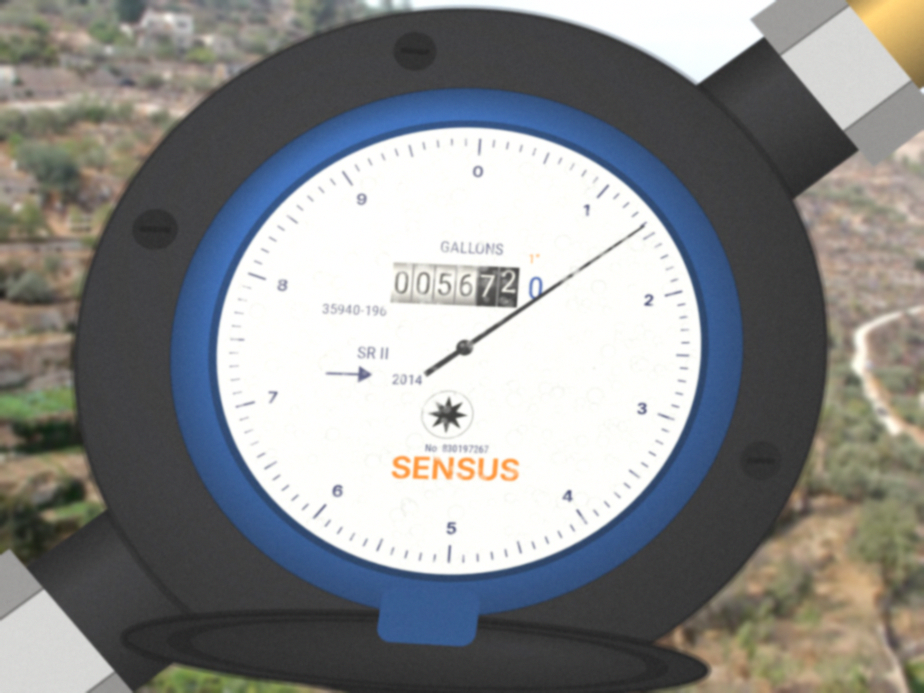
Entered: 56721.4,gal
